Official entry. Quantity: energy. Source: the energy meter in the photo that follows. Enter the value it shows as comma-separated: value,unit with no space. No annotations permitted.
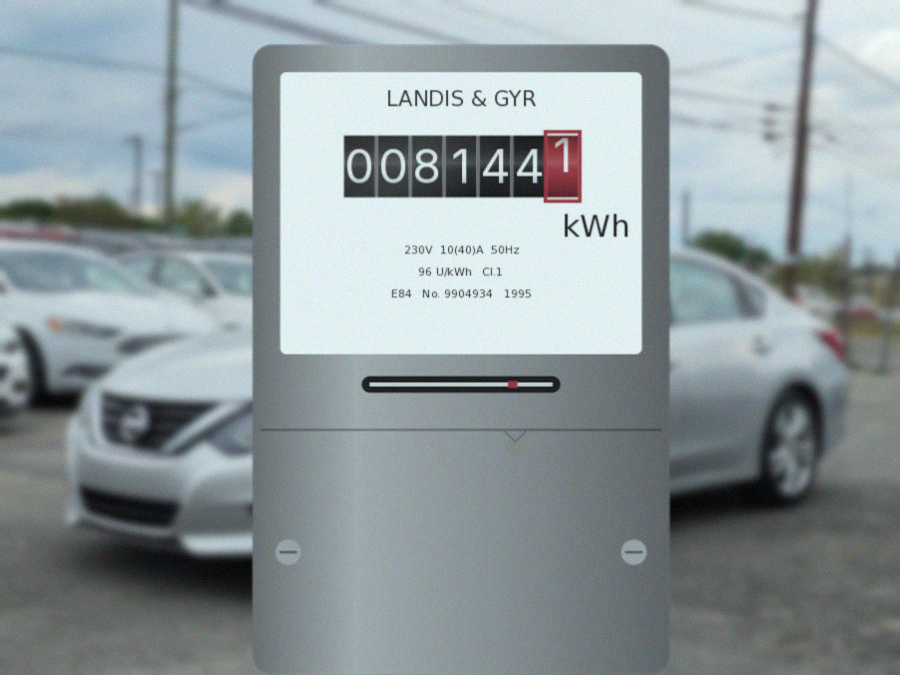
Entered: 8144.1,kWh
